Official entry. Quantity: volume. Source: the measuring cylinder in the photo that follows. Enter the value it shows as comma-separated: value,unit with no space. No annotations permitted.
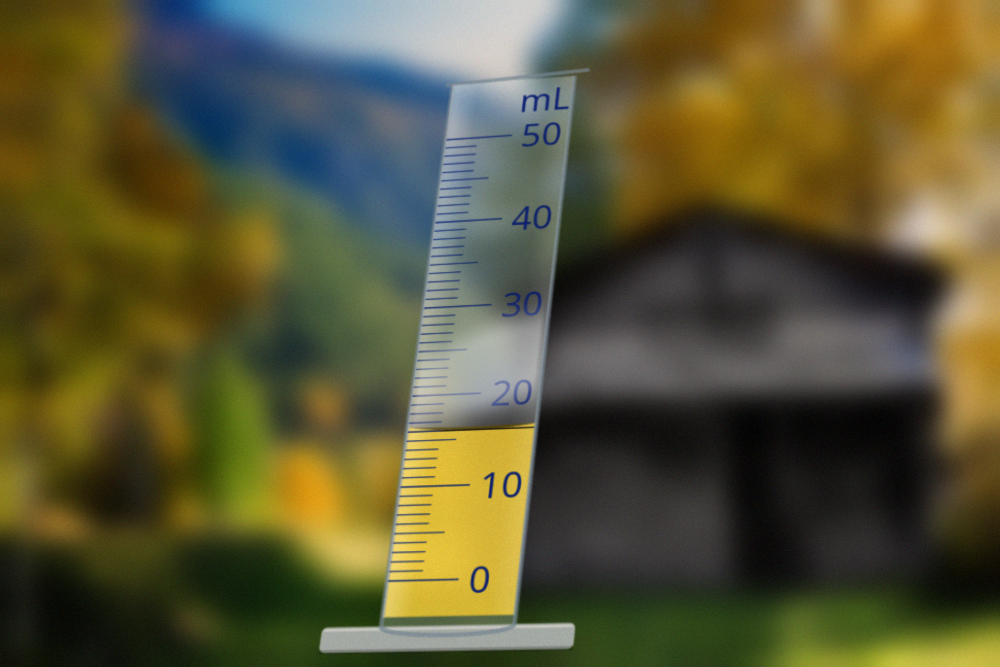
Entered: 16,mL
